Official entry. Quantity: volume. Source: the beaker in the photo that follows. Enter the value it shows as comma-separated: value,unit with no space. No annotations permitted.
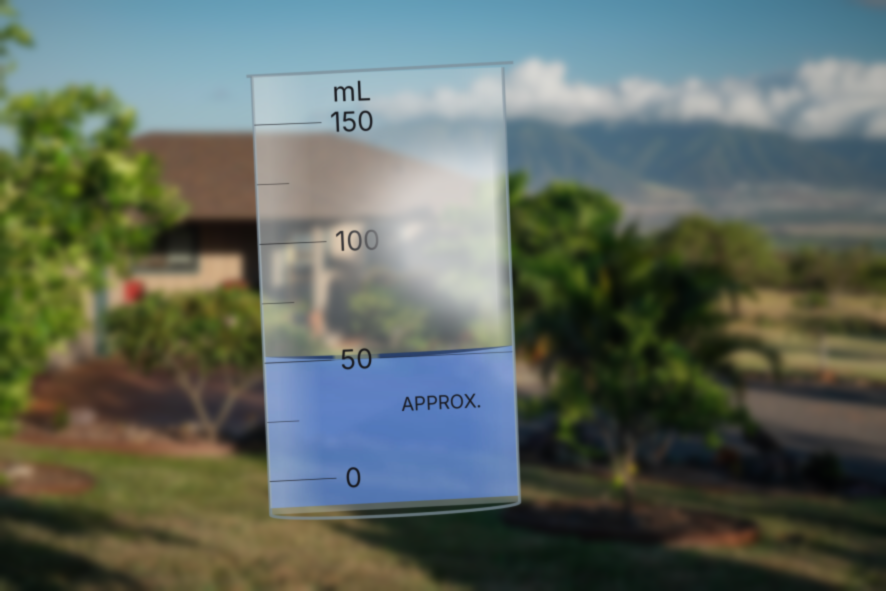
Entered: 50,mL
